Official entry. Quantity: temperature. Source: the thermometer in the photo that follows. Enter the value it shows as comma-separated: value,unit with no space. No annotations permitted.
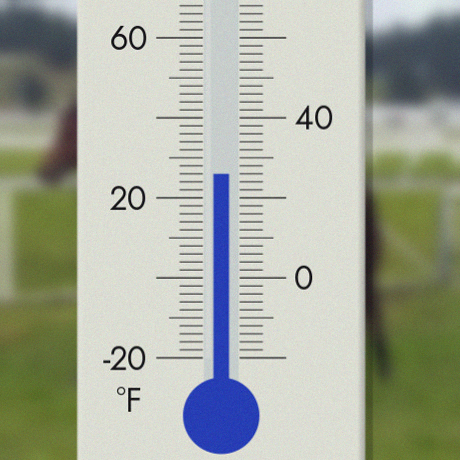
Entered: 26,°F
